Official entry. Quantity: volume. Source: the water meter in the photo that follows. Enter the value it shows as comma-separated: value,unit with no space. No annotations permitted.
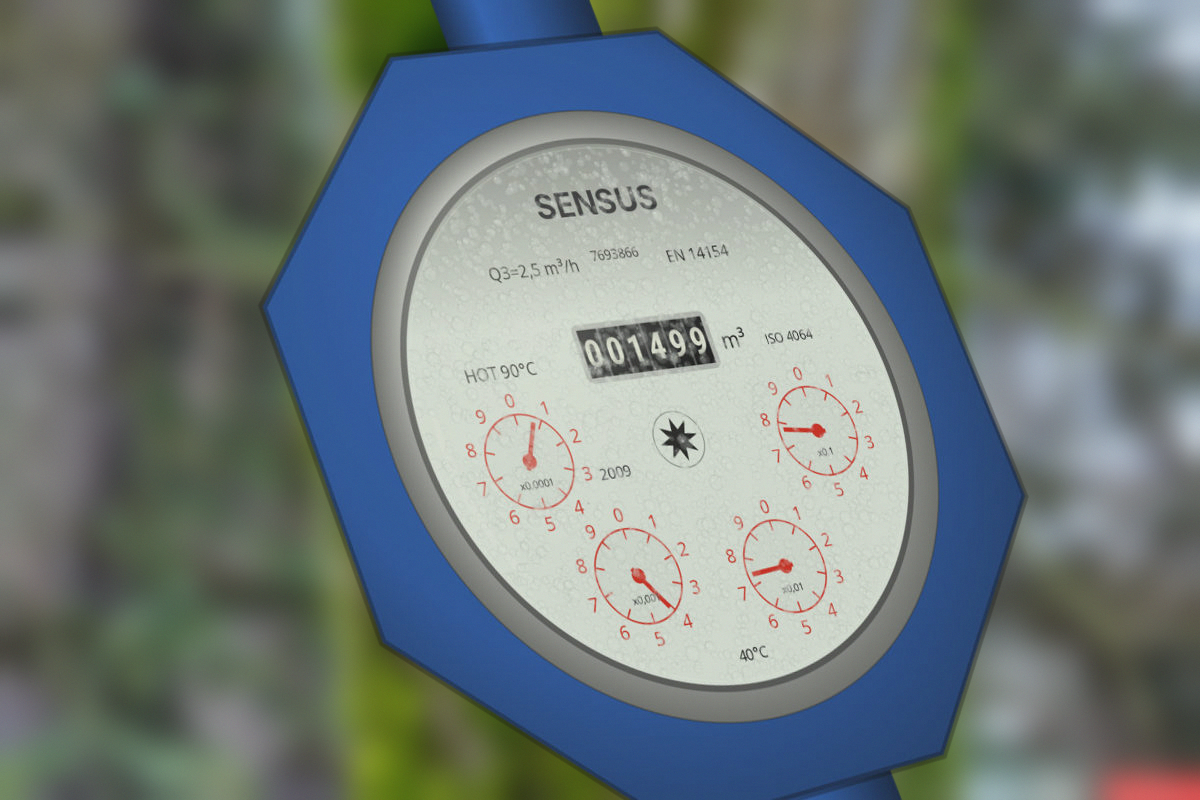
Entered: 1499.7740,m³
